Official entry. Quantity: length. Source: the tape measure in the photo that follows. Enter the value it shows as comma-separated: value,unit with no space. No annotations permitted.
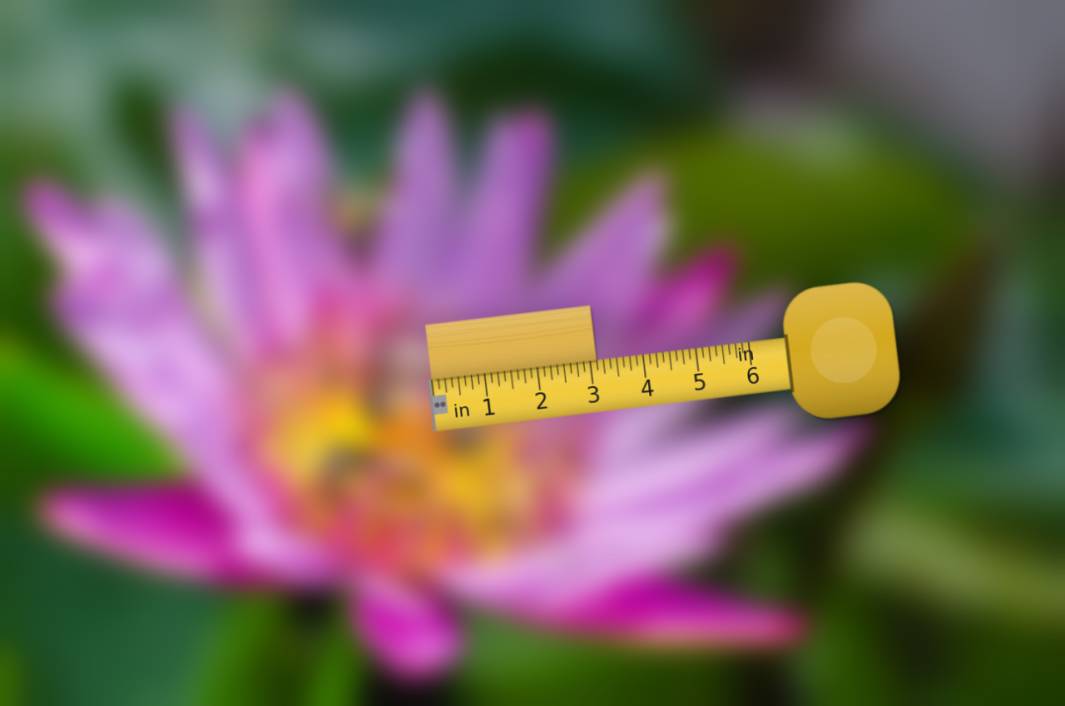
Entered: 3.125,in
